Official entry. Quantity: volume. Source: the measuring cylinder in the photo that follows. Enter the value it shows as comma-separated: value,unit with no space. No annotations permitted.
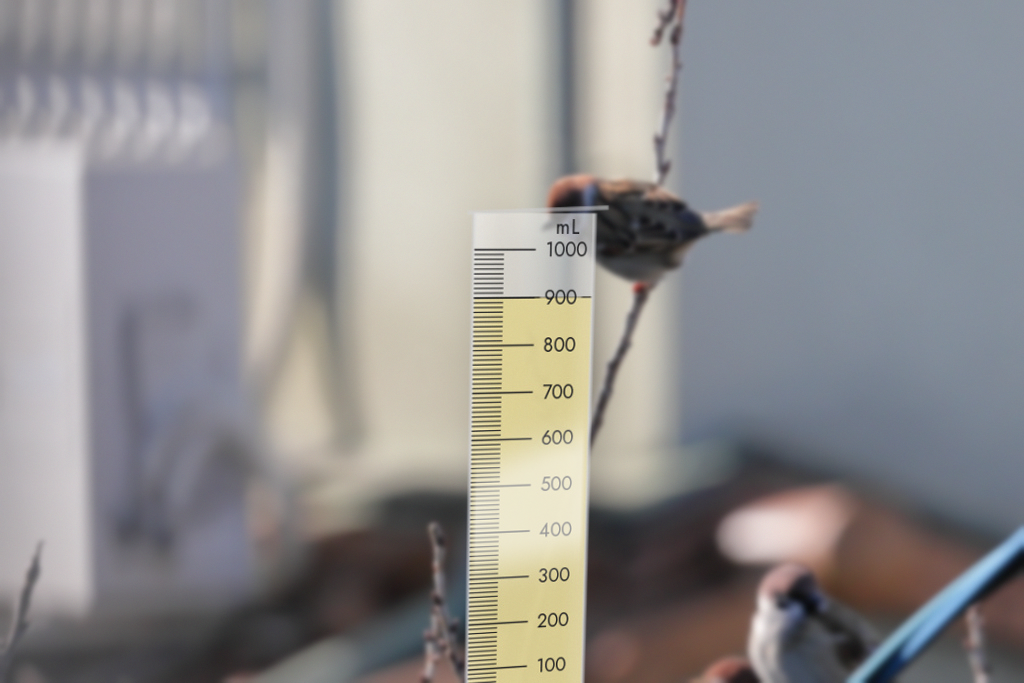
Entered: 900,mL
